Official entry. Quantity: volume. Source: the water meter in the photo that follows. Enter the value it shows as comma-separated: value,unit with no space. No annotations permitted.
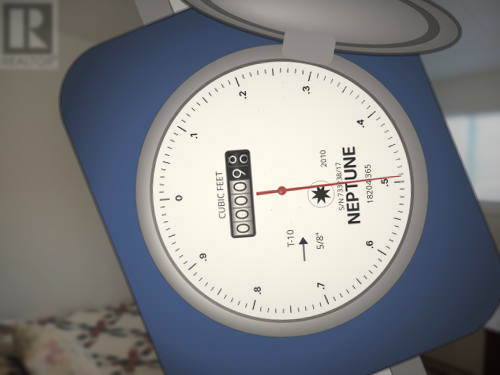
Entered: 98.49,ft³
